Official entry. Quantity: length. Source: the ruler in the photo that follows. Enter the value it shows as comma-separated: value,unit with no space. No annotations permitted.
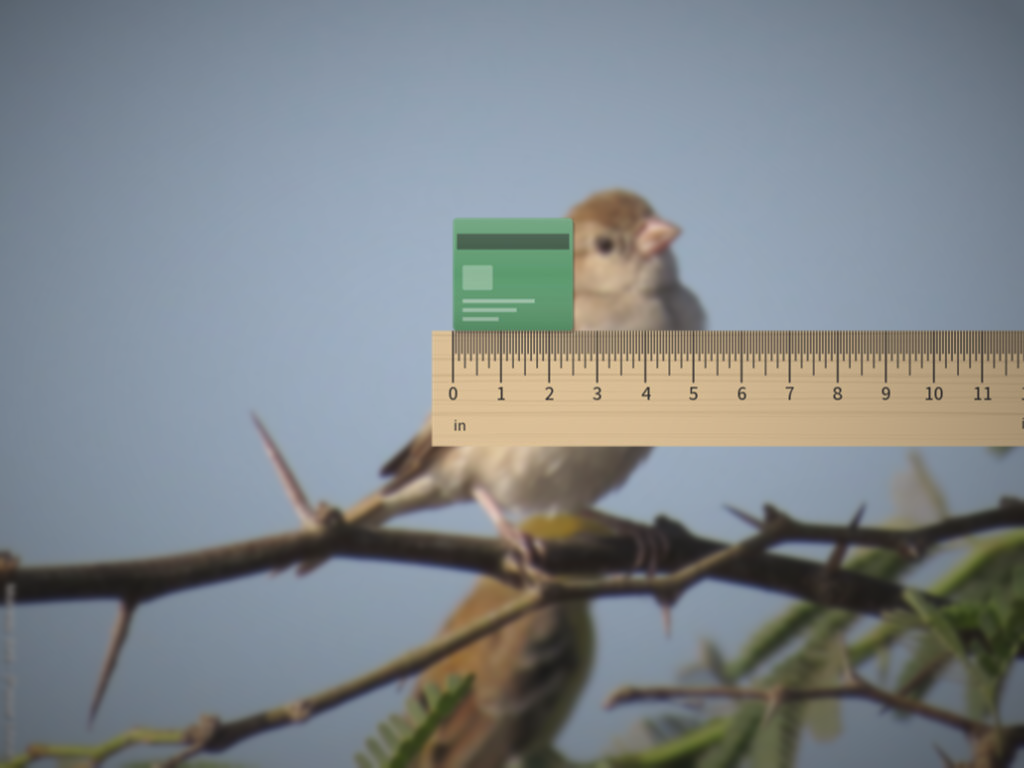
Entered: 2.5,in
